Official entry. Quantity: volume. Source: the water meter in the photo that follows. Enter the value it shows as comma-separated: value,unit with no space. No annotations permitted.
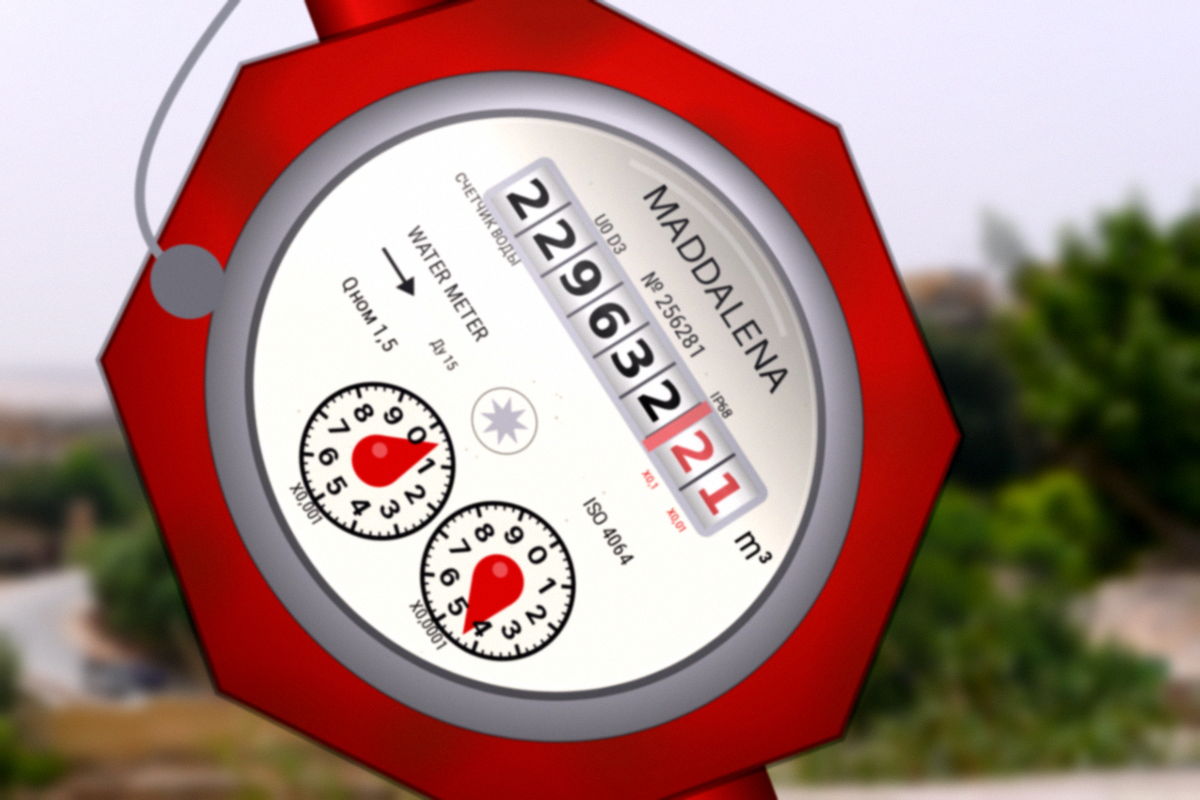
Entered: 229632.2104,m³
